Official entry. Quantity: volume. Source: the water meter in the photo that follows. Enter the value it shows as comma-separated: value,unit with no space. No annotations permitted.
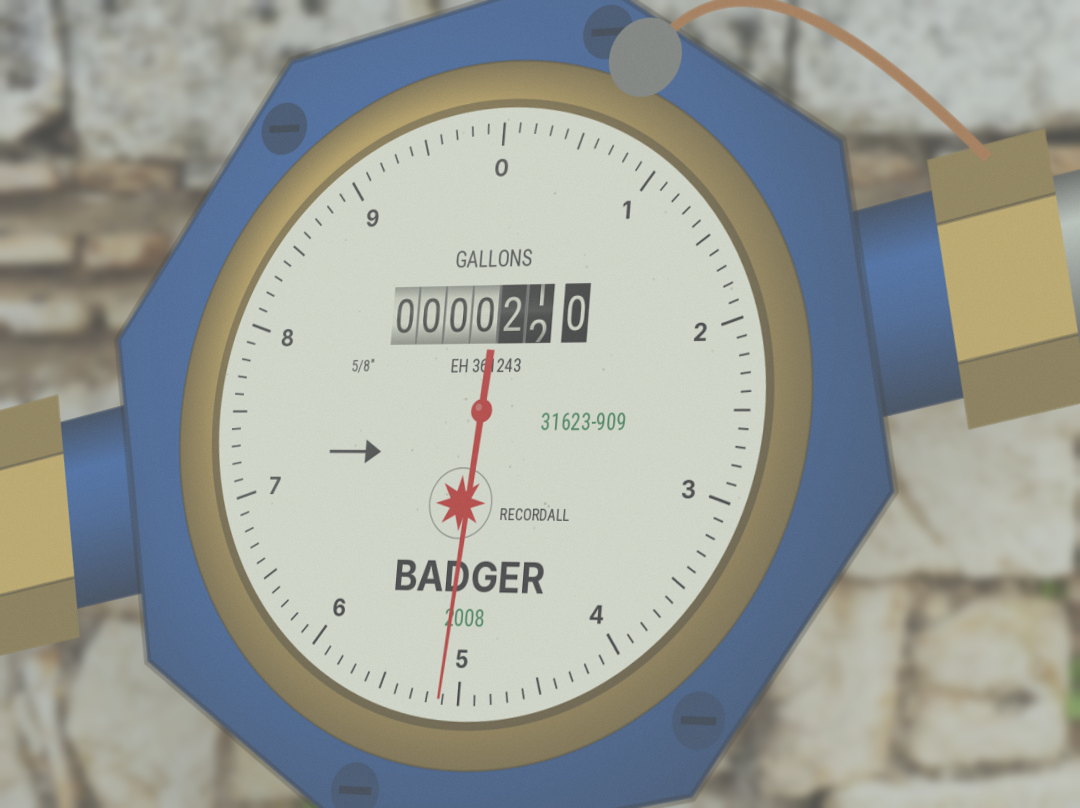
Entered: 215.1,gal
